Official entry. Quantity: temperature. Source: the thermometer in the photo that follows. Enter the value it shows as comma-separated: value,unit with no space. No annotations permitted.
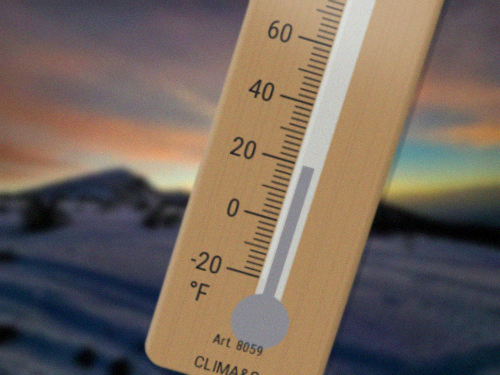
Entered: 20,°F
